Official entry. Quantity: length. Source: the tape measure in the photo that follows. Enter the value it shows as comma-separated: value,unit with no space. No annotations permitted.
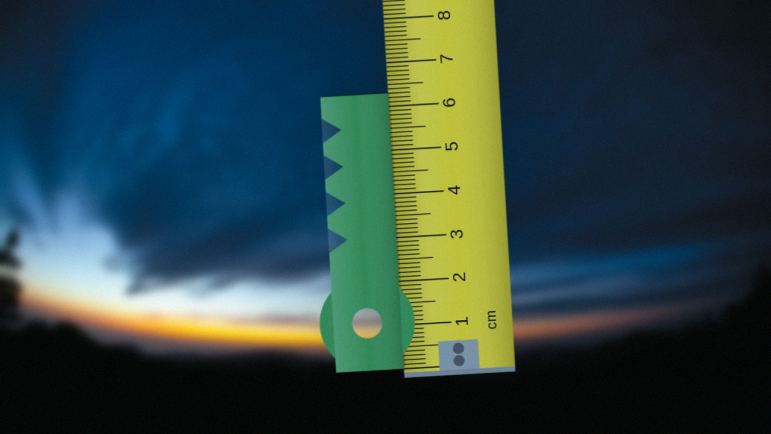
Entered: 6.3,cm
